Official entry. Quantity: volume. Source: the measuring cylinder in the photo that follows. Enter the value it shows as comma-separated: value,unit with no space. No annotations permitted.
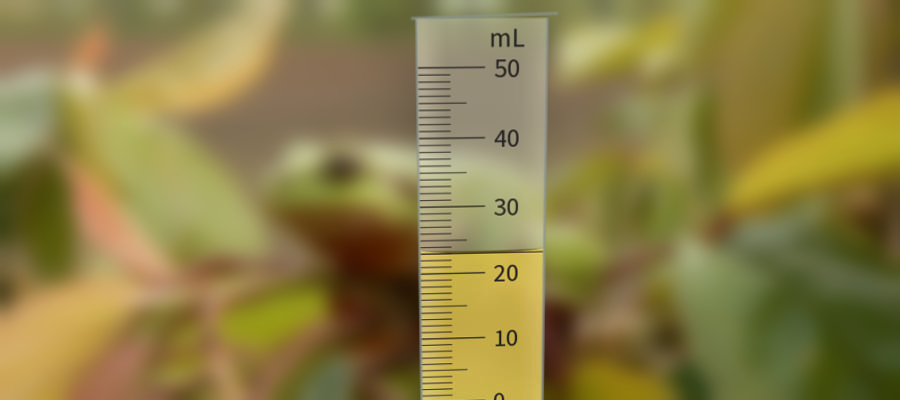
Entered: 23,mL
